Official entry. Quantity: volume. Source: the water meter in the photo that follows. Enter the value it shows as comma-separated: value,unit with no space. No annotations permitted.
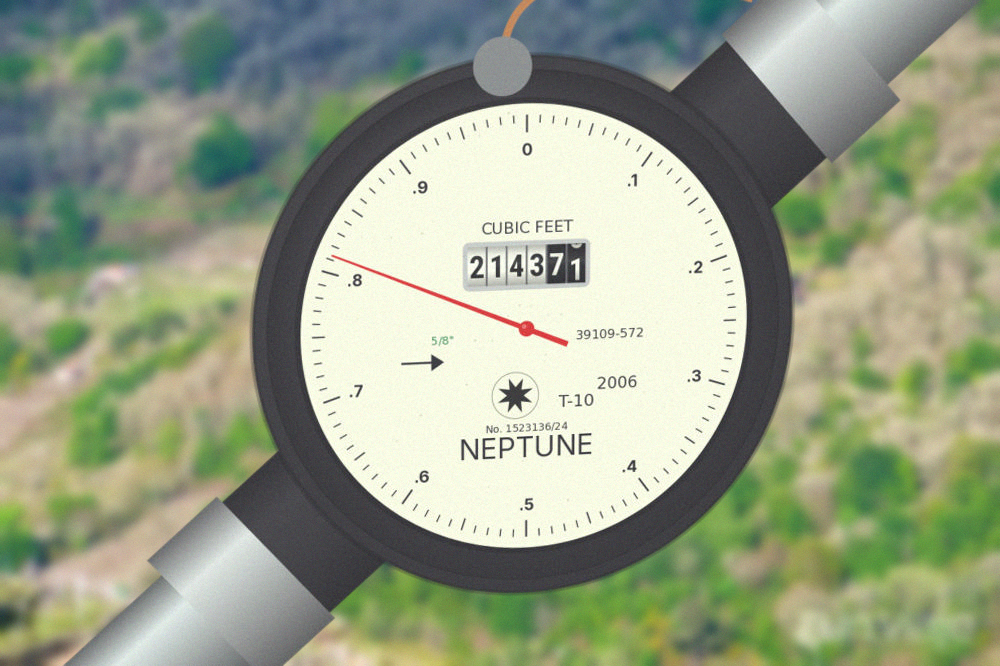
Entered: 214370.81,ft³
